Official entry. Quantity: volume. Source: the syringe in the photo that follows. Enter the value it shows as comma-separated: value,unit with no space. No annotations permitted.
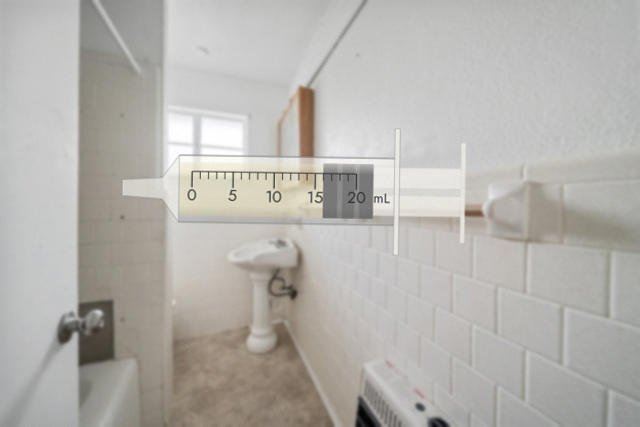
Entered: 16,mL
